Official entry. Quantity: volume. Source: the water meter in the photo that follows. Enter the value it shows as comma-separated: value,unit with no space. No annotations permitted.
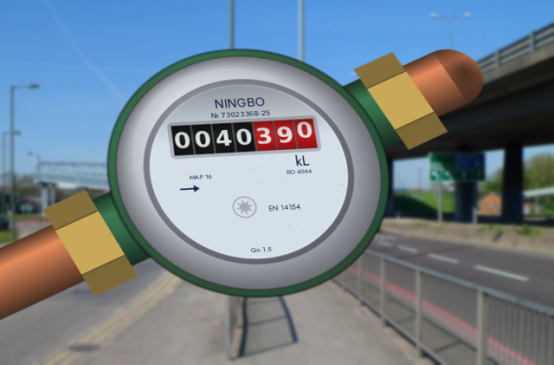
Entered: 40.390,kL
